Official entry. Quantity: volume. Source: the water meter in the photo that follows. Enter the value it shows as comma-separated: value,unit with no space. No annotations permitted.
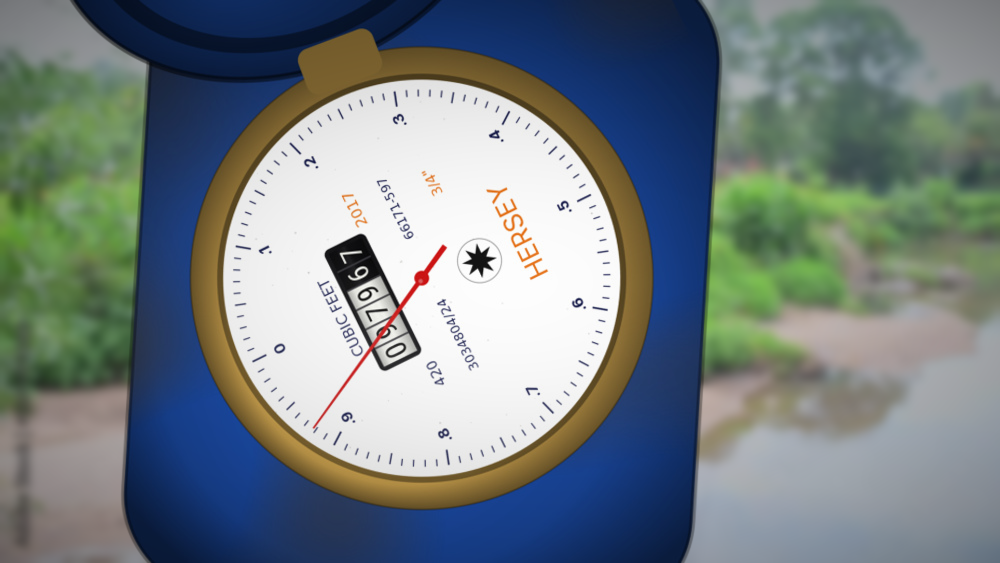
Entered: 97966.92,ft³
